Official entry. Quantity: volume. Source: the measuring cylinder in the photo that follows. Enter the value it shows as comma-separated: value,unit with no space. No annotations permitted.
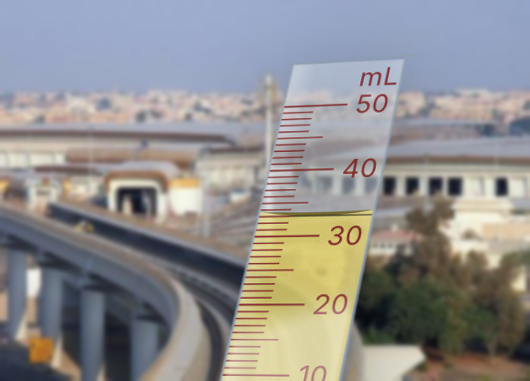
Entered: 33,mL
